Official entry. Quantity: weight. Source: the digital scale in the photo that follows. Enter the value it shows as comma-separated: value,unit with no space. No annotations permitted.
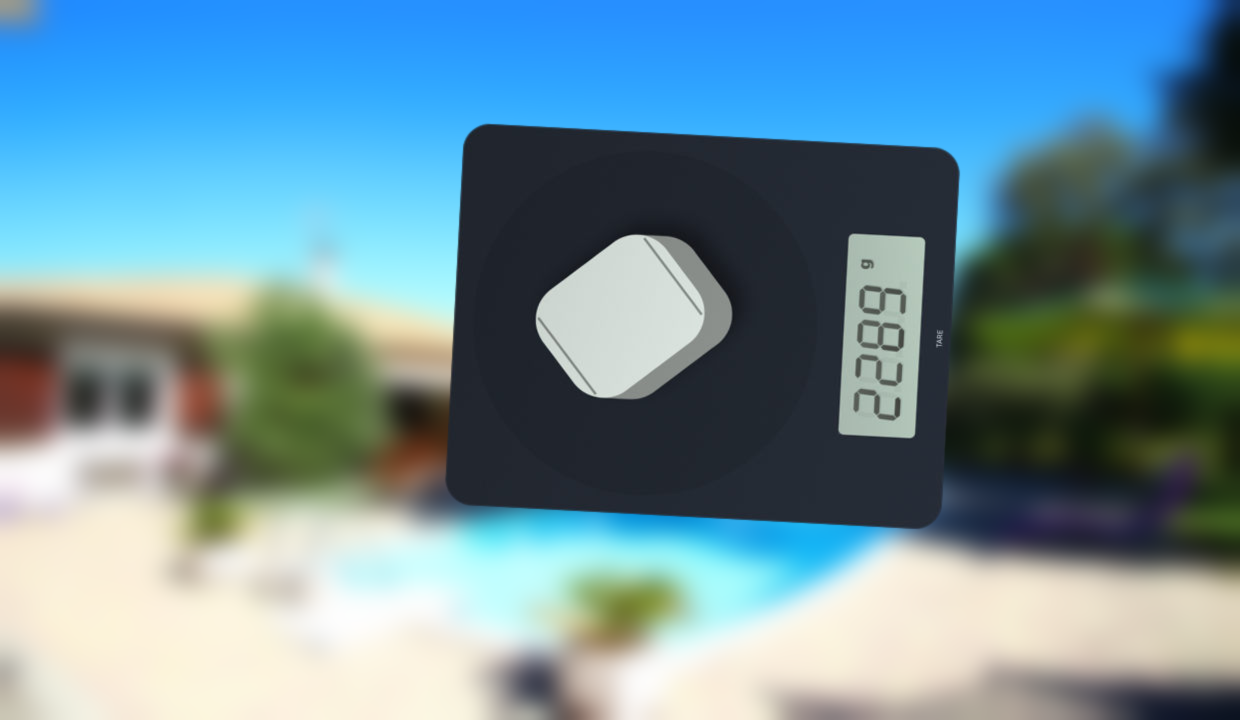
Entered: 2289,g
